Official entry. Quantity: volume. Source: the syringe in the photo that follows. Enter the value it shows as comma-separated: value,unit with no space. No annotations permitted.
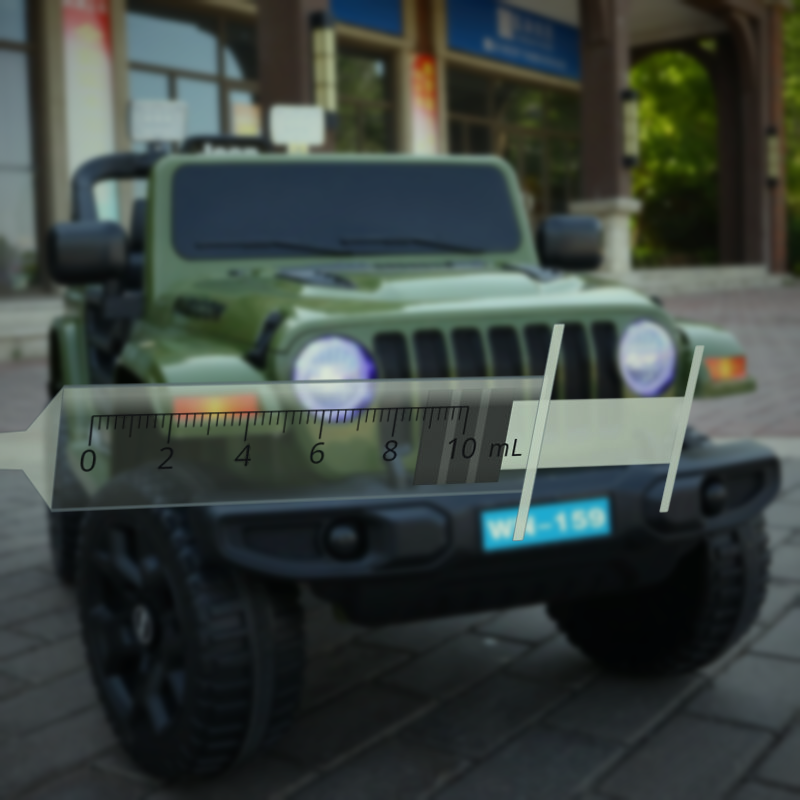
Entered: 8.8,mL
